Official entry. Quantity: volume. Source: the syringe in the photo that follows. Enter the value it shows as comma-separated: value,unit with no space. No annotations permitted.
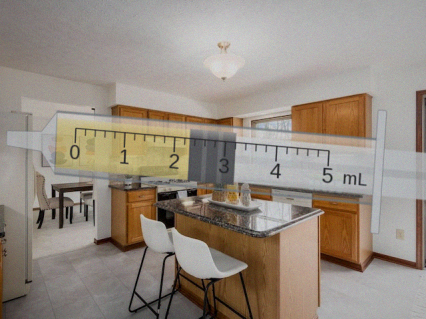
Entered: 2.3,mL
